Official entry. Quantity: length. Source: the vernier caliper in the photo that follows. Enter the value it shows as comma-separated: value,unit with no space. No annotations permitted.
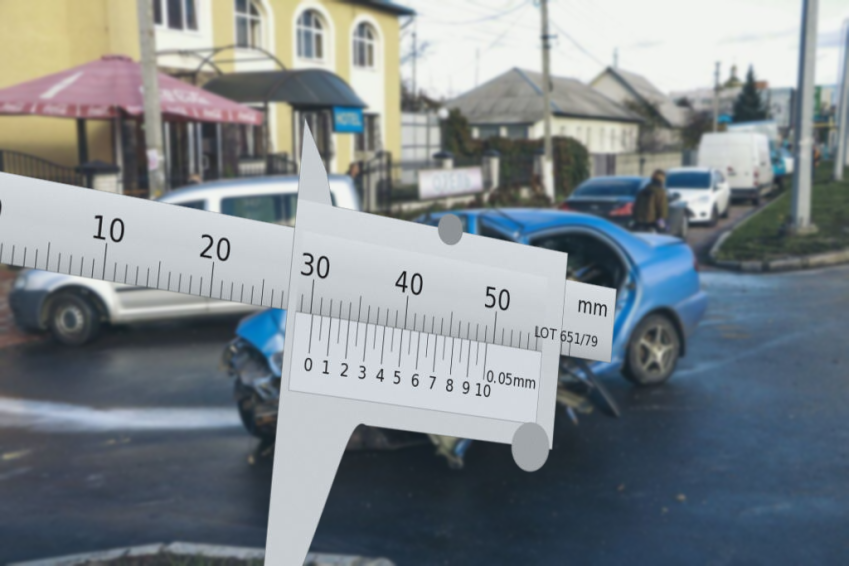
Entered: 30.2,mm
